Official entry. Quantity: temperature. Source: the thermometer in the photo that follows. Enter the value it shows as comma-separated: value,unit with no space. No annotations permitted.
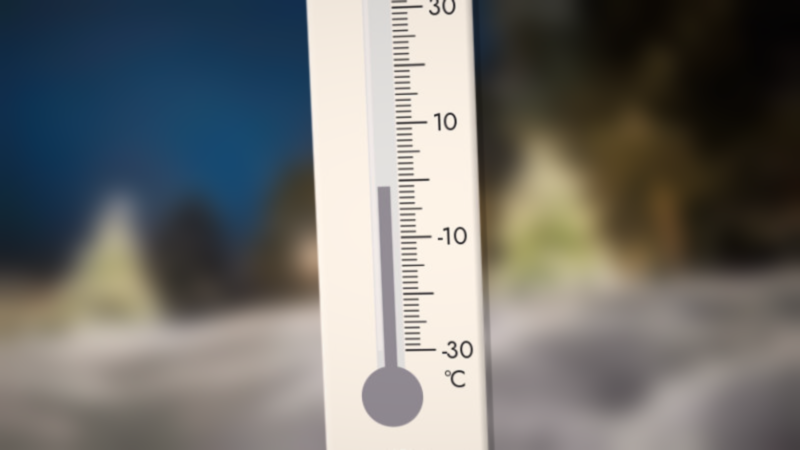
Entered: -1,°C
